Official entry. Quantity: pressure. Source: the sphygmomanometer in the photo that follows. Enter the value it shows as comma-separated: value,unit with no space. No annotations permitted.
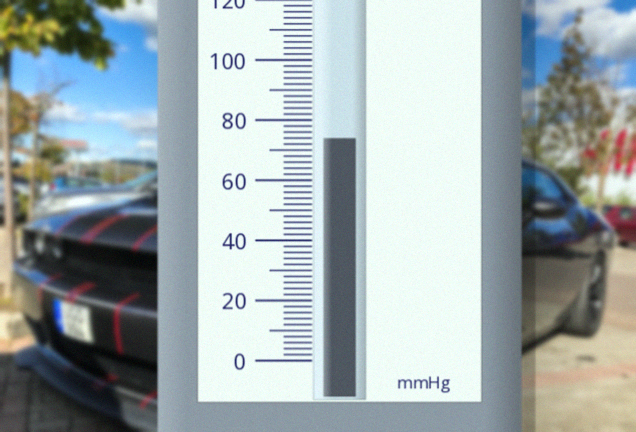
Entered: 74,mmHg
